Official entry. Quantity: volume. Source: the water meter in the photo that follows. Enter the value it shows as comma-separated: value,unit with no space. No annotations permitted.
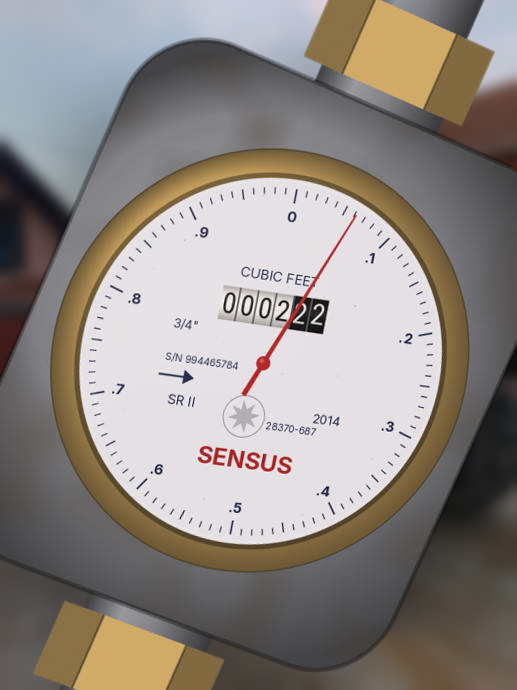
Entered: 222.06,ft³
